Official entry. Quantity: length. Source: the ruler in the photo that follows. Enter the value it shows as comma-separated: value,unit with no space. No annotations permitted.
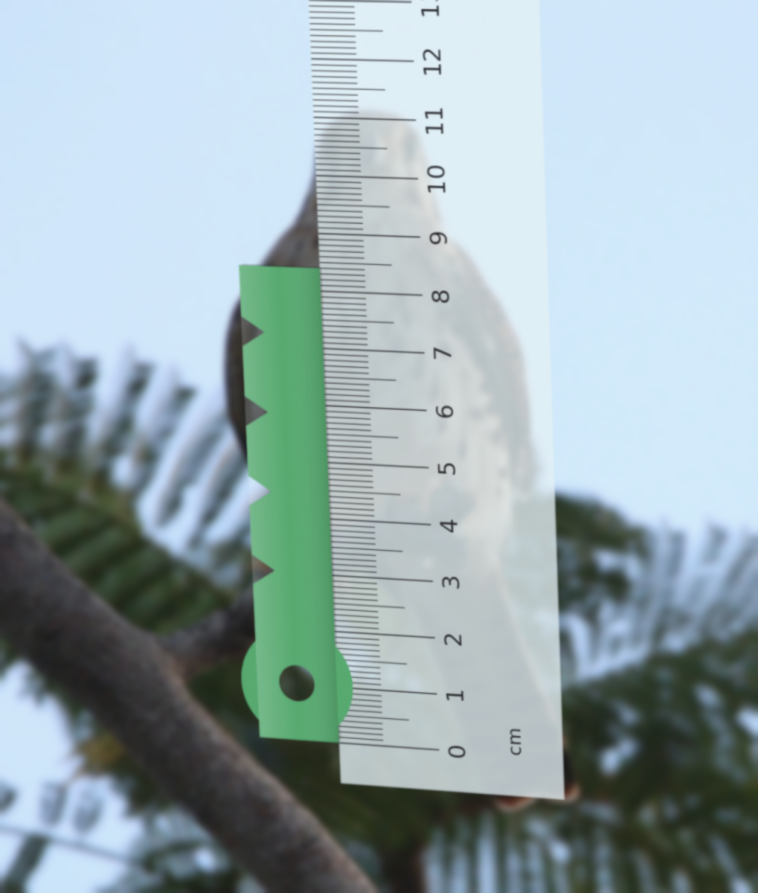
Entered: 8.4,cm
